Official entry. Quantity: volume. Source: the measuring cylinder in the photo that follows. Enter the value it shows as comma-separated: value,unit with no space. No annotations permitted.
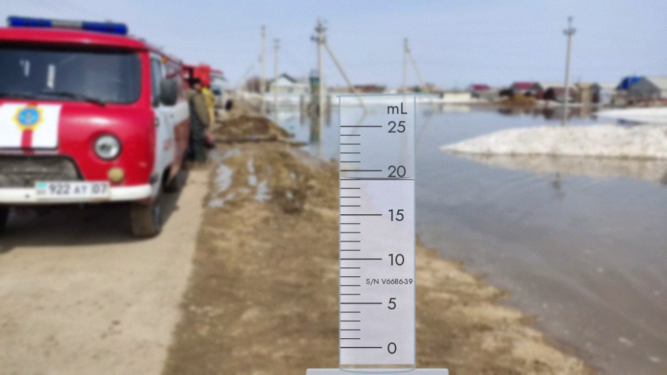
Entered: 19,mL
